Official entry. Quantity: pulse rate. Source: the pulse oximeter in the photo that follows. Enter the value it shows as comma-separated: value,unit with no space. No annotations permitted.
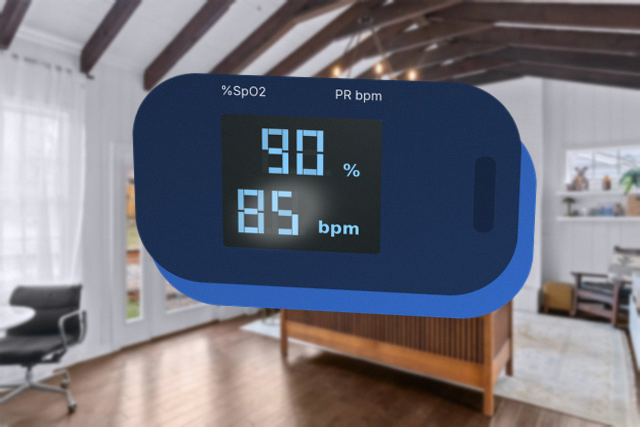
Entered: 85,bpm
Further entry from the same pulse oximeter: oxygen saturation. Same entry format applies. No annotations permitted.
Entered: 90,%
